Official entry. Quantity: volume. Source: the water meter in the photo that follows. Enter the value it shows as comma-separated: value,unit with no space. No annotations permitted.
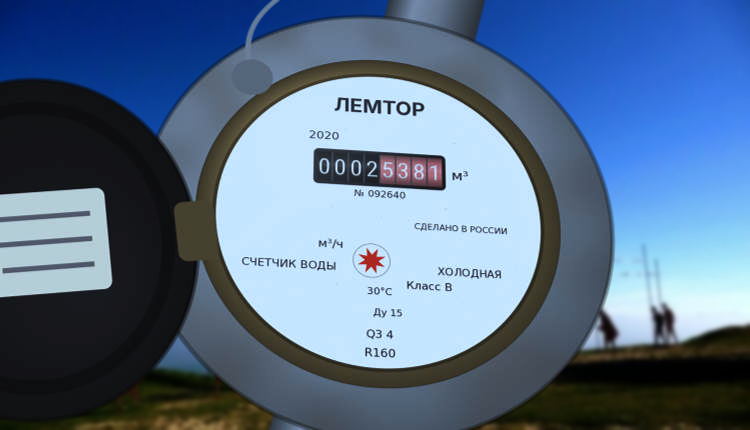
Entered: 2.5381,m³
